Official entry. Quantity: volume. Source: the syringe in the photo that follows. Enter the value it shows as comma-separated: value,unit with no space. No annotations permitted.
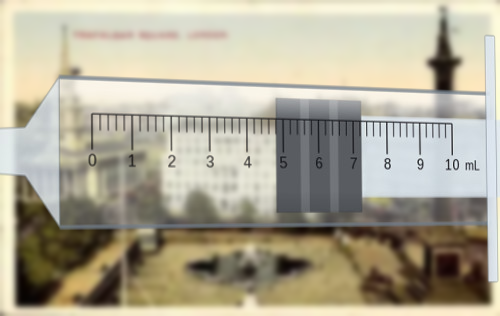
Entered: 4.8,mL
